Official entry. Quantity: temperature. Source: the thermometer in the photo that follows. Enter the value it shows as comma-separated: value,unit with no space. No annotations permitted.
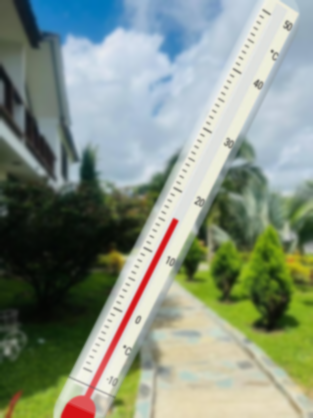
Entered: 16,°C
